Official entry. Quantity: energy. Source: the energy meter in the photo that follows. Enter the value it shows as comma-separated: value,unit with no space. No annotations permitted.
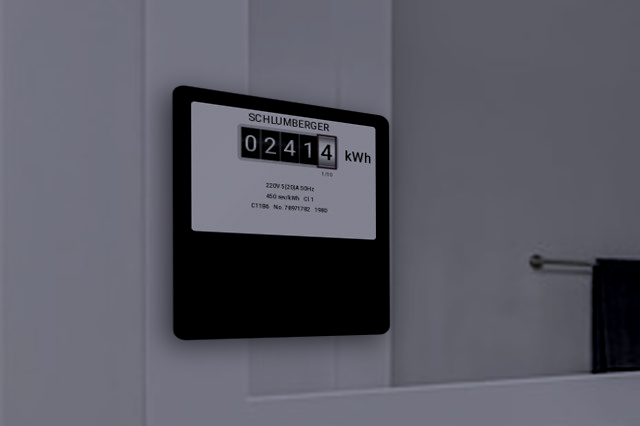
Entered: 241.4,kWh
